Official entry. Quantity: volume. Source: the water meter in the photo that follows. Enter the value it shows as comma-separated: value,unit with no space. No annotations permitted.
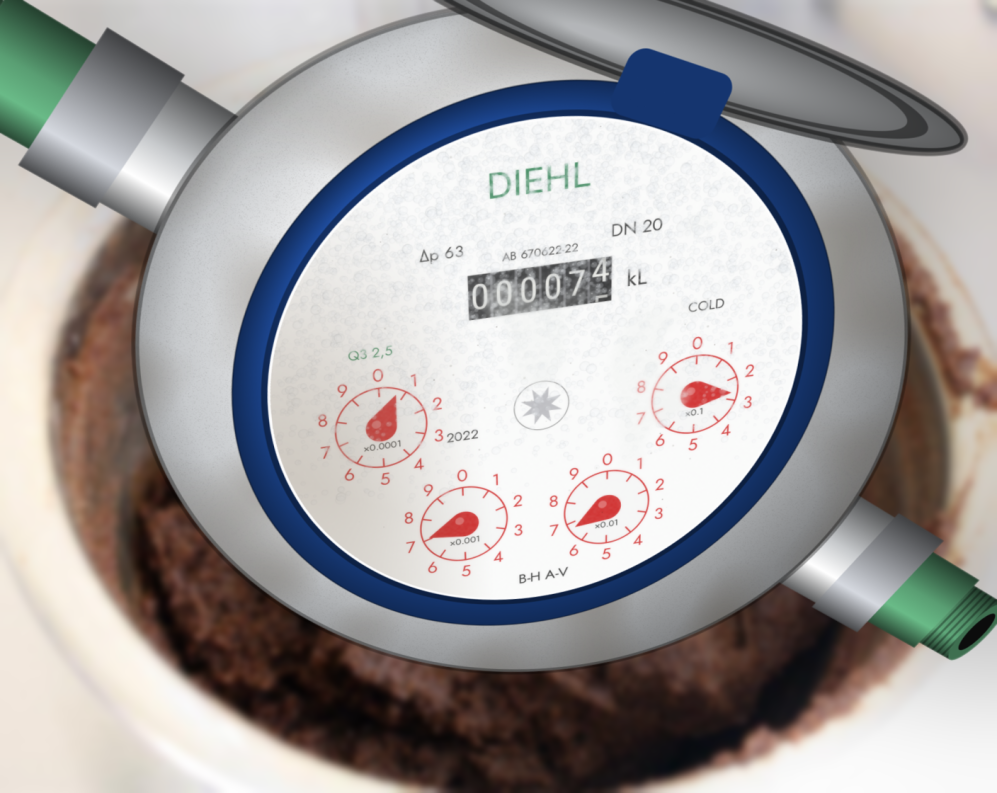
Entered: 74.2670,kL
